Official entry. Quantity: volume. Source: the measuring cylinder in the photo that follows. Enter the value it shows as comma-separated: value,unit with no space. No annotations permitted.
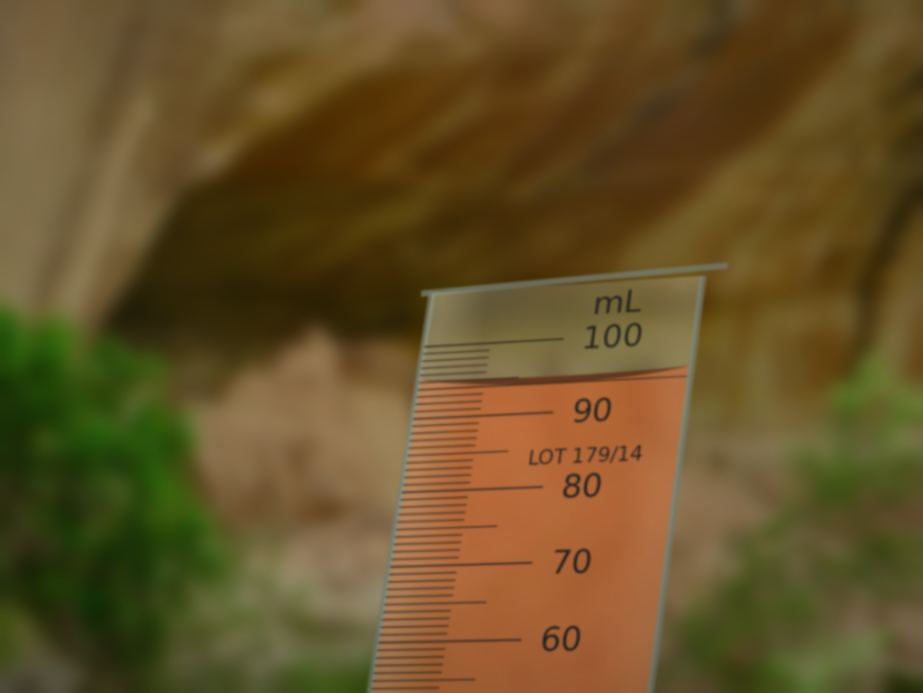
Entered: 94,mL
